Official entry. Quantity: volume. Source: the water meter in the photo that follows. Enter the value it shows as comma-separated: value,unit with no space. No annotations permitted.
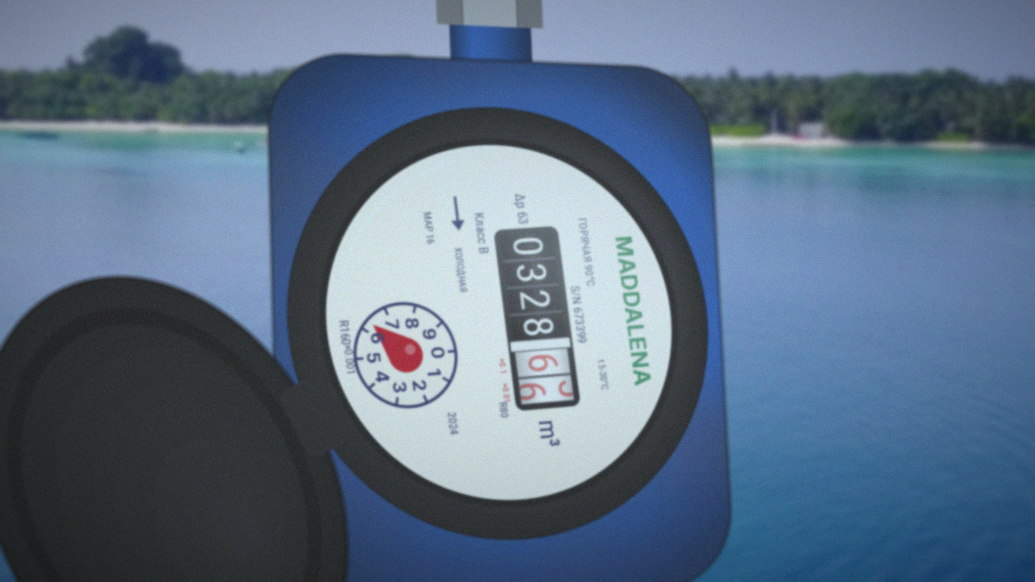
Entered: 328.656,m³
